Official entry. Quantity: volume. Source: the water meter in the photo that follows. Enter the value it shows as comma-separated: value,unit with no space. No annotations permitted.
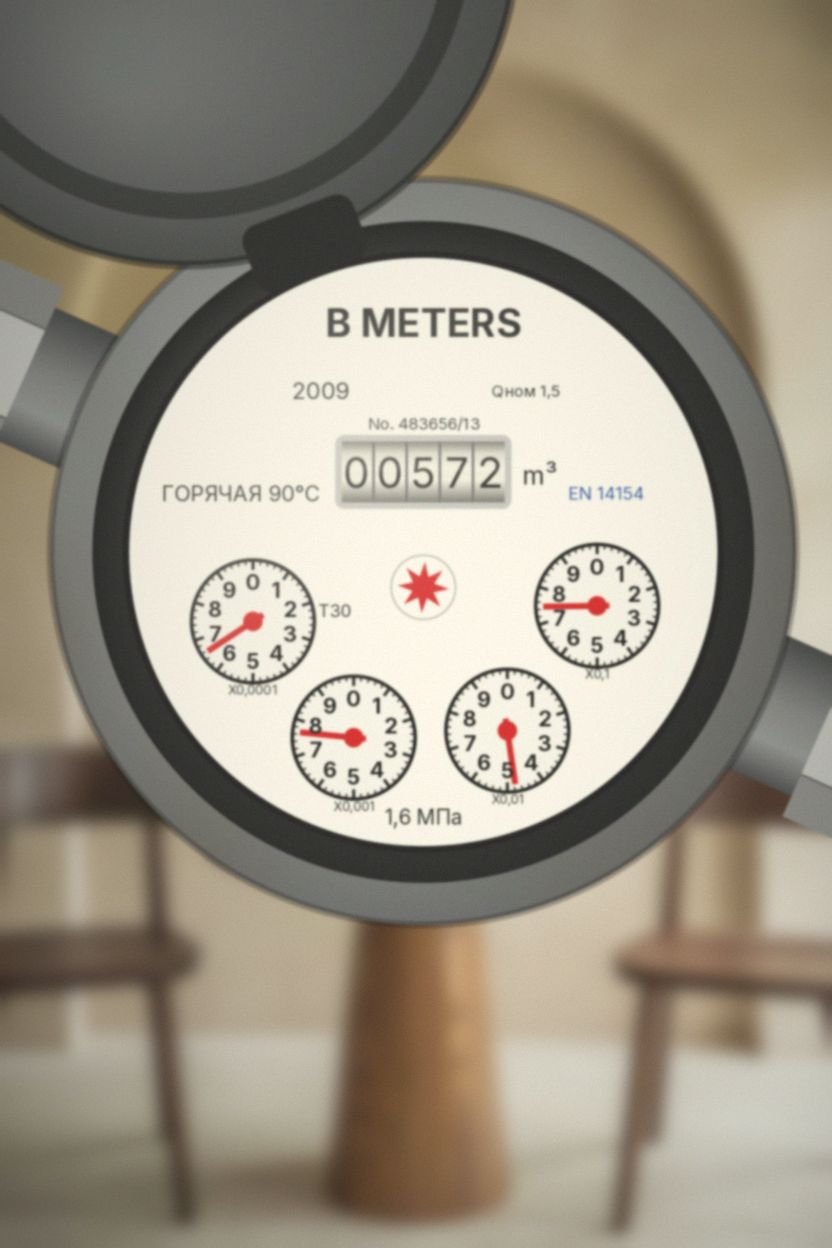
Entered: 572.7476,m³
